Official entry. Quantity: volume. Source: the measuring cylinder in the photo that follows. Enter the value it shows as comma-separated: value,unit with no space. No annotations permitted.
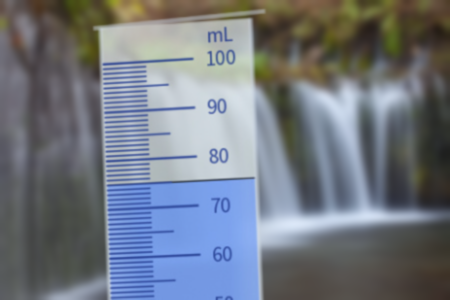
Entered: 75,mL
